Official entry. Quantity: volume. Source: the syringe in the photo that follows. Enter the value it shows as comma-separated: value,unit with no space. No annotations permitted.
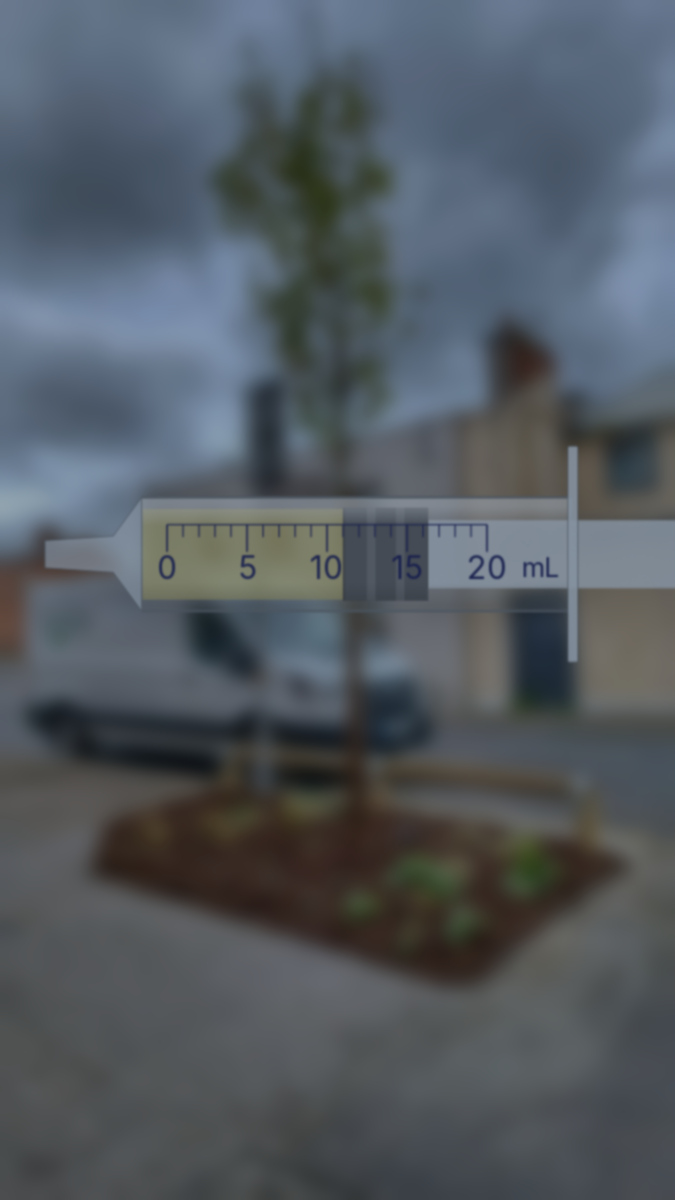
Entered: 11,mL
